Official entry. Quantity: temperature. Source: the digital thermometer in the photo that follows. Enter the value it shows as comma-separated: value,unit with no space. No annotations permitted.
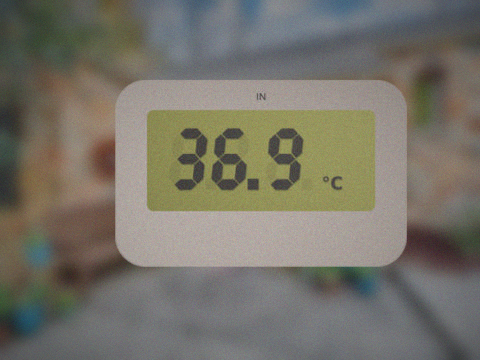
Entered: 36.9,°C
